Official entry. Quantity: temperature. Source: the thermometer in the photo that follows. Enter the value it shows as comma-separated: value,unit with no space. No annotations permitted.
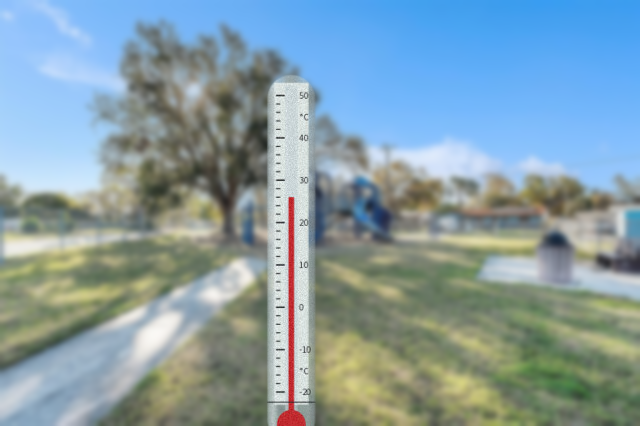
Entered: 26,°C
